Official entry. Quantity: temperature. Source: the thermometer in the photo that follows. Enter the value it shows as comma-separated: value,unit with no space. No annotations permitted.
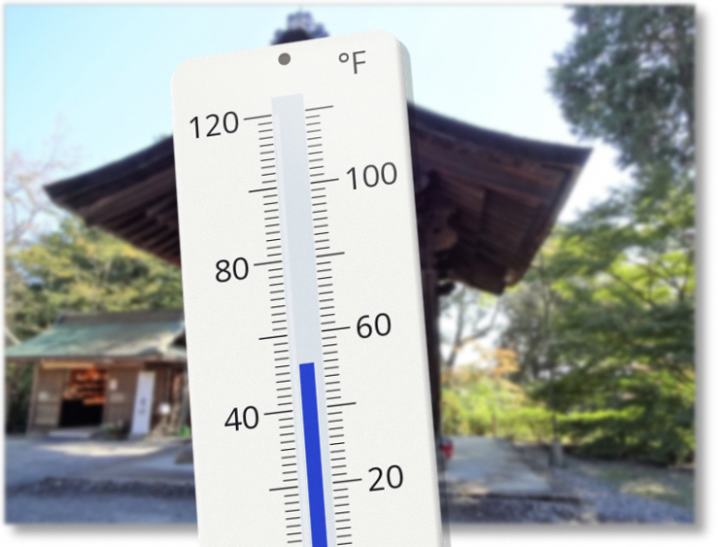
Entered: 52,°F
